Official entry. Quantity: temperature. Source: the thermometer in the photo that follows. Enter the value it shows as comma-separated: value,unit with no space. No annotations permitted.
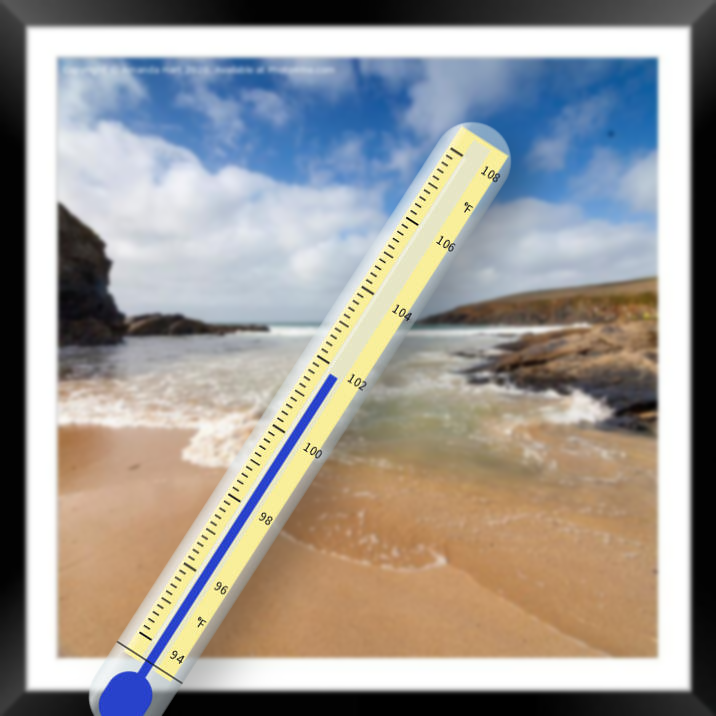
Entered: 101.8,°F
